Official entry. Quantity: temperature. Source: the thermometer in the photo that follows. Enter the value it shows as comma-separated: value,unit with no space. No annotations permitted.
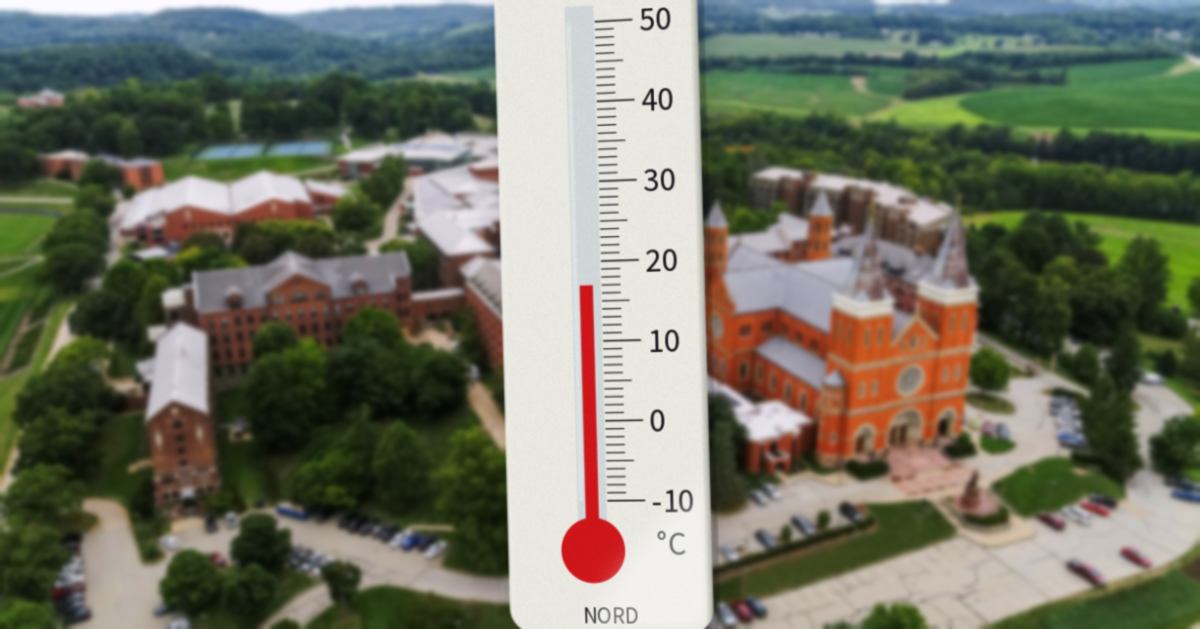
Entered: 17,°C
